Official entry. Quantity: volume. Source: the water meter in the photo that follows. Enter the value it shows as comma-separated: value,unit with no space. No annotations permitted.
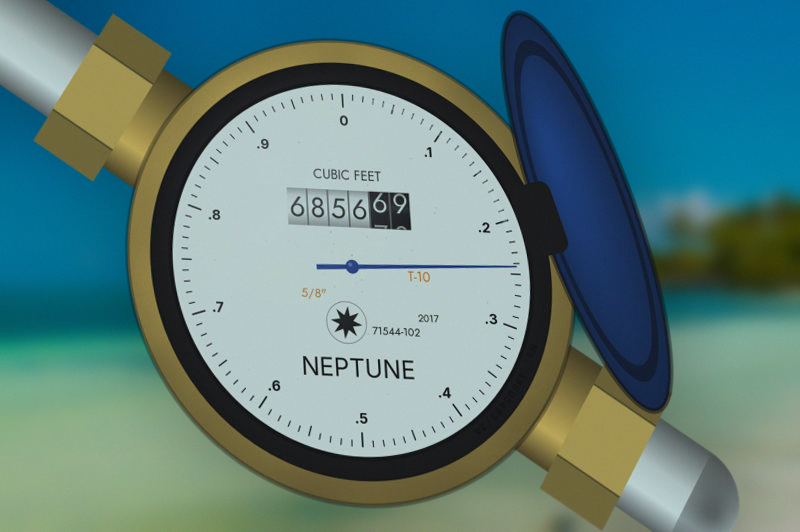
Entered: 685669.24,ft³
